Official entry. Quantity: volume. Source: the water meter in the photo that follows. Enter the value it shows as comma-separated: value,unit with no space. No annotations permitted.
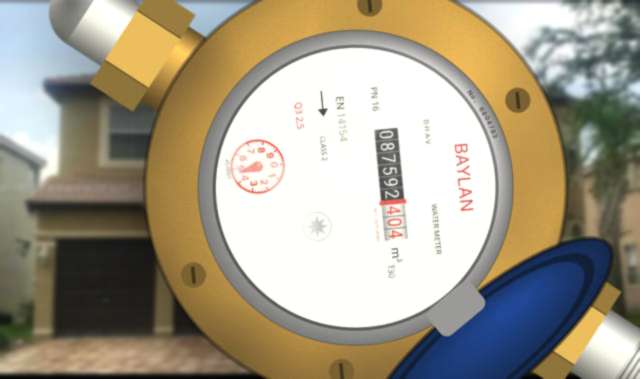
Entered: 87592.4044,m³
